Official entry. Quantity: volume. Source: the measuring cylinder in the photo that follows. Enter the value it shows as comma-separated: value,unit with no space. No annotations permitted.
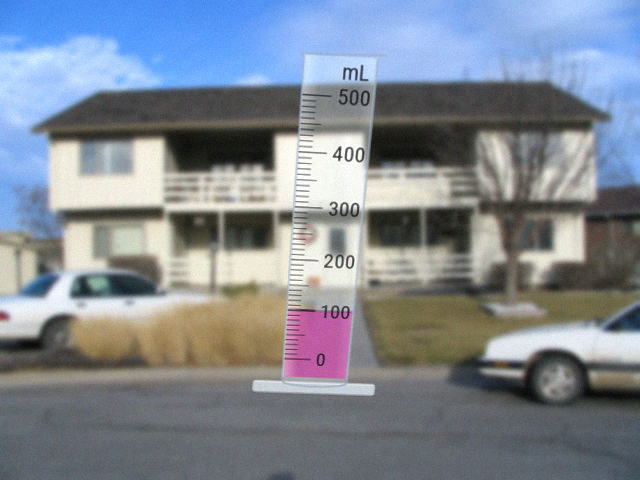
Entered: 100,mL
